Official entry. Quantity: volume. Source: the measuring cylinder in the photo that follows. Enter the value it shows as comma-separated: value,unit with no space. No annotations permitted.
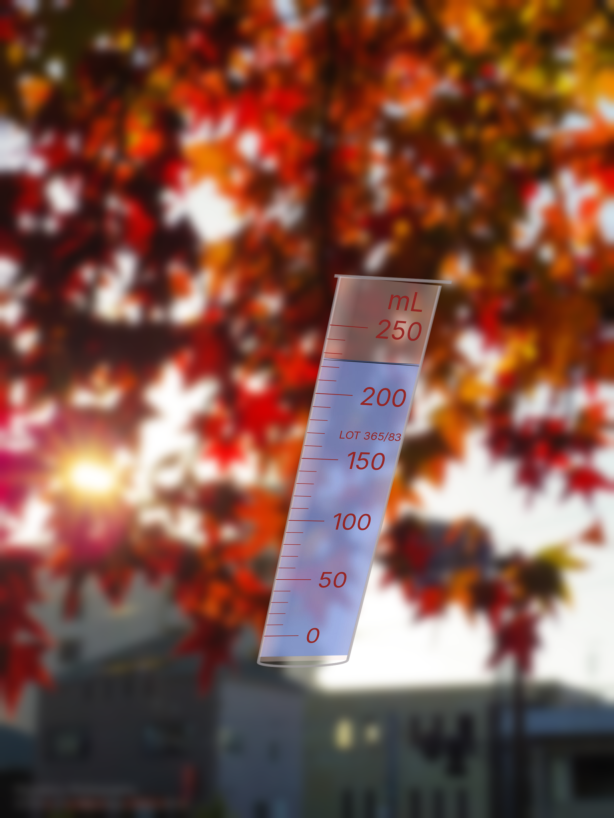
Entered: 225,mL
